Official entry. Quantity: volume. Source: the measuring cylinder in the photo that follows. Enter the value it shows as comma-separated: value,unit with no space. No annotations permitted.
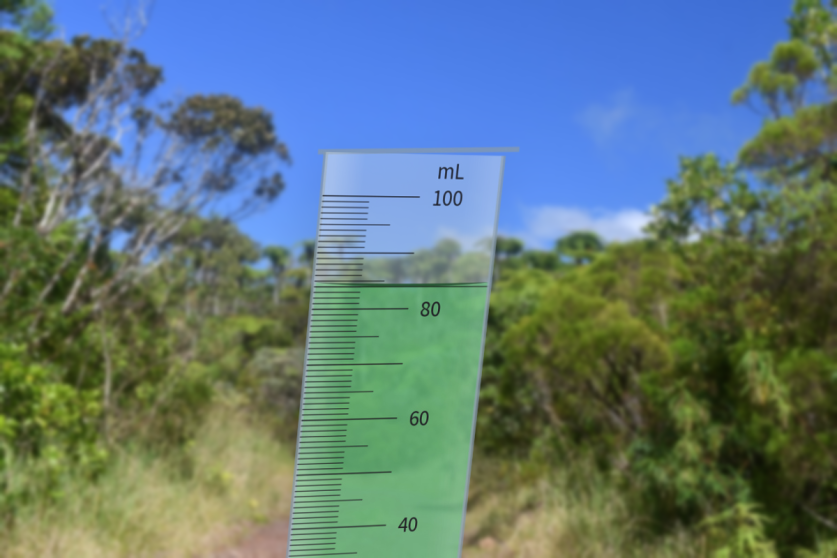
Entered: 84,mL
